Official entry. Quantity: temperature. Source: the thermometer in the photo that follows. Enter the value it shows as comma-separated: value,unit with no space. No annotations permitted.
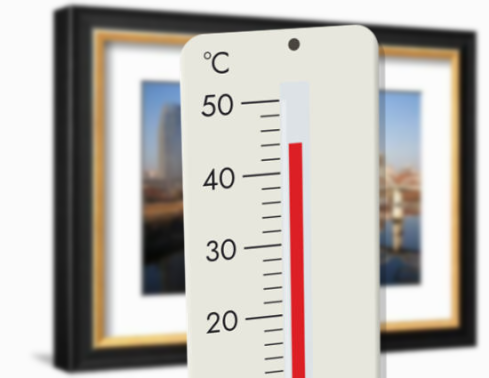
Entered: 44,°C
